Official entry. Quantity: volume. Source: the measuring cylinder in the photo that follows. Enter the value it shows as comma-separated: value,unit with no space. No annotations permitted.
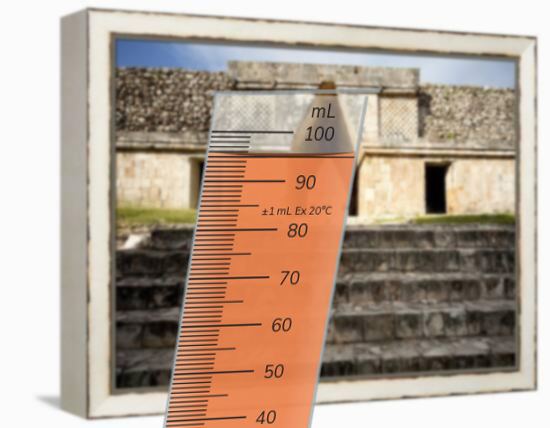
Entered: 95,mL
